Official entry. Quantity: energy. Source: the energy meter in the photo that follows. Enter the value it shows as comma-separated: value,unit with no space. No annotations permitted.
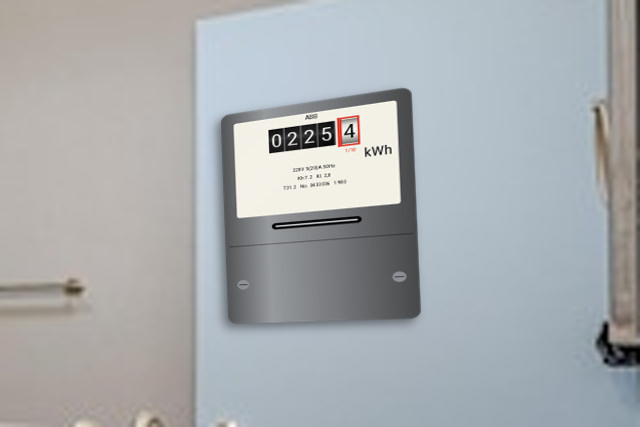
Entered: 225.4,kWh
